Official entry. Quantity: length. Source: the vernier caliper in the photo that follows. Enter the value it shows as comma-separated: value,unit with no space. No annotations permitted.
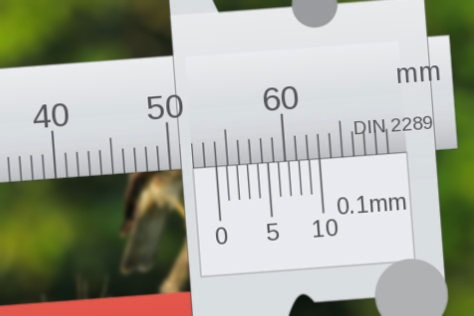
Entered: 54.0,mm
